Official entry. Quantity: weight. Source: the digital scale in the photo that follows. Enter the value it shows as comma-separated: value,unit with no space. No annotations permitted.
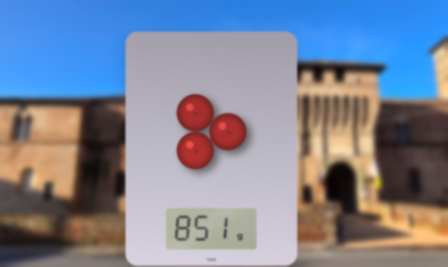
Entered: 851,g
